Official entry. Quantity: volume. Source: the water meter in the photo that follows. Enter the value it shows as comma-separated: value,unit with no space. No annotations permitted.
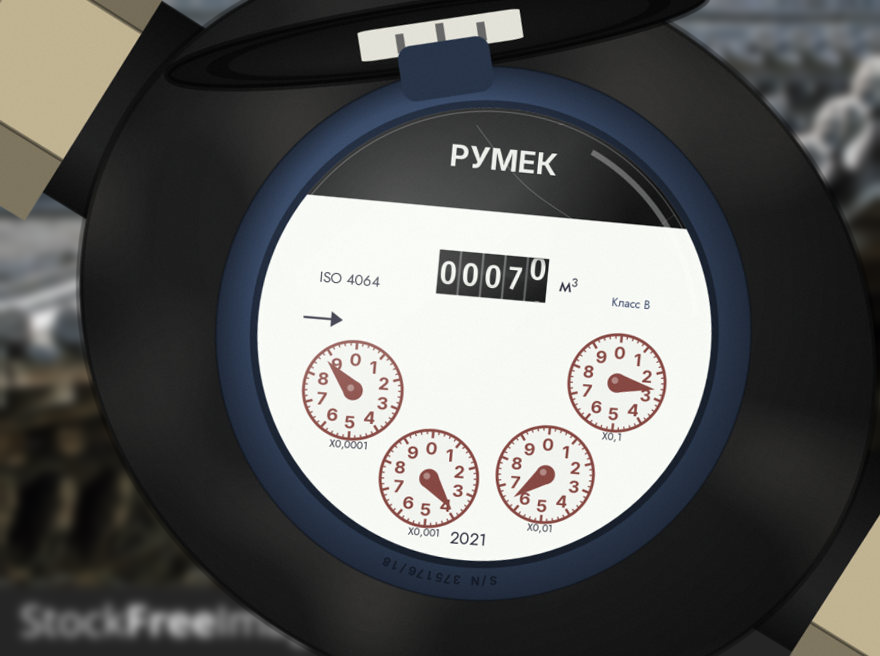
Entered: 70.2638,m³
